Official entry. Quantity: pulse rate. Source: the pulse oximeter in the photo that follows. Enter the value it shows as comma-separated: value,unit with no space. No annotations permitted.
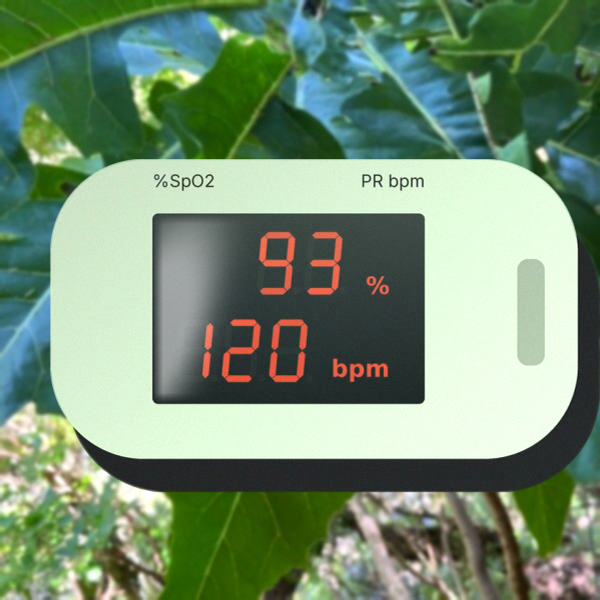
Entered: 120,bpm
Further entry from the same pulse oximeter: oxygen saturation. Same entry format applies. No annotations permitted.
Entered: 93,%
